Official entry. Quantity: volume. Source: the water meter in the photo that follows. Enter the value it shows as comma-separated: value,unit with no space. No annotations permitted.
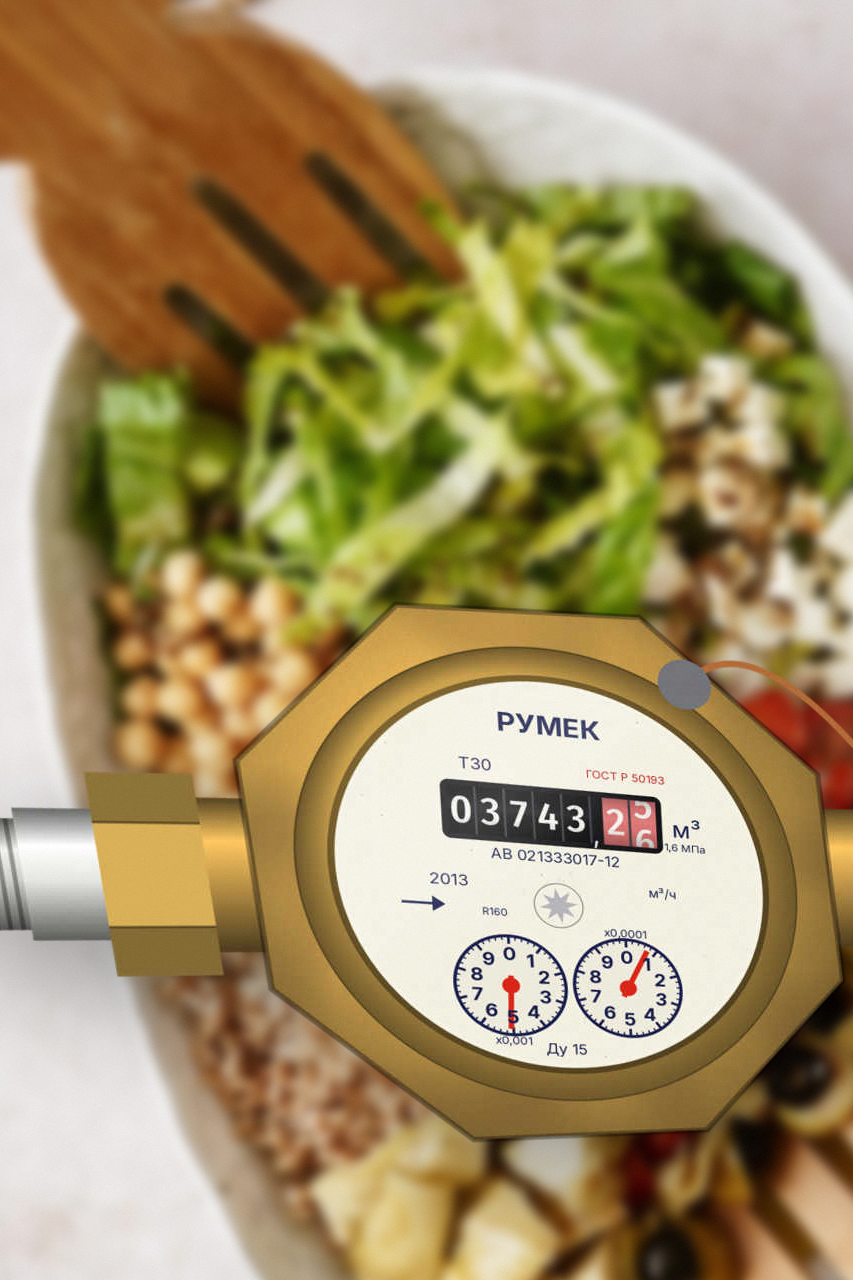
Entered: 3743.2550,m³
